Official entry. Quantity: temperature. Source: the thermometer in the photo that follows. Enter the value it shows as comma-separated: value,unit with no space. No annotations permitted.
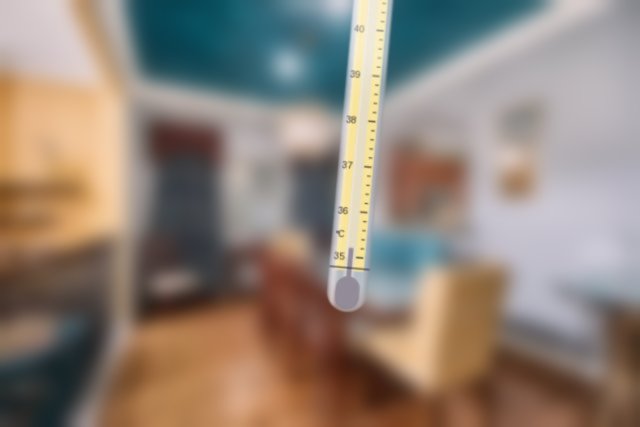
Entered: 35.2,°C
